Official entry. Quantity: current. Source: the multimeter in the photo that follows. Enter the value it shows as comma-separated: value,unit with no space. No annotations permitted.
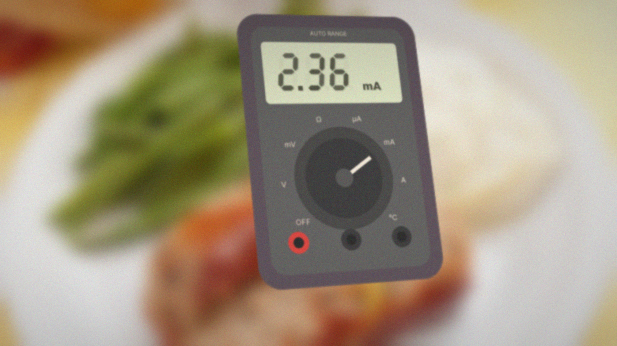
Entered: 2.36,mA
